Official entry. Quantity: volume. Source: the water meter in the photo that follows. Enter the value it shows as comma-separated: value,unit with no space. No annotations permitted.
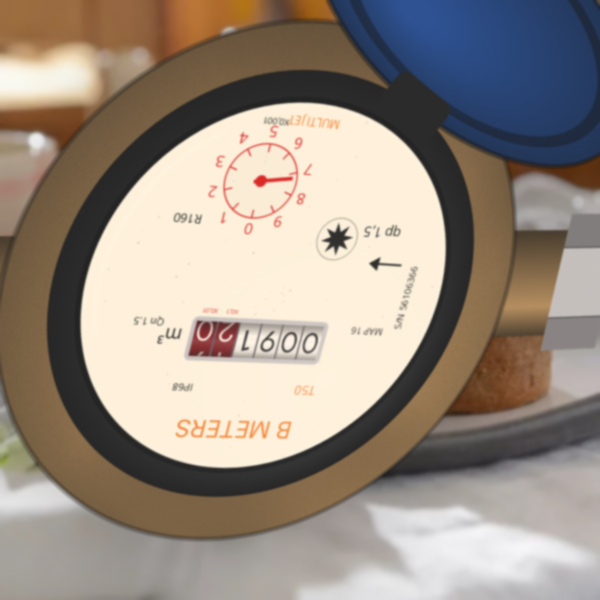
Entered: 91.197,m³
